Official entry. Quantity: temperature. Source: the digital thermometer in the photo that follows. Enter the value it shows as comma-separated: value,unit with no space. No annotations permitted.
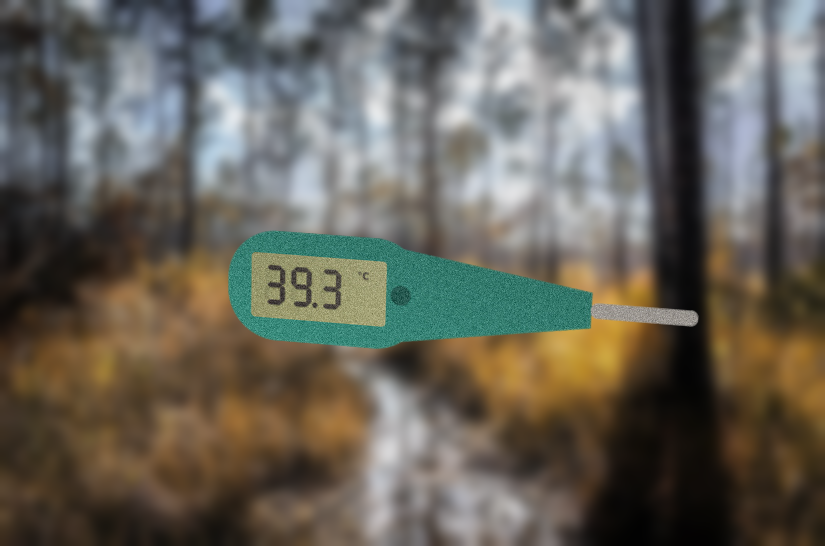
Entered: 39.3,°C
